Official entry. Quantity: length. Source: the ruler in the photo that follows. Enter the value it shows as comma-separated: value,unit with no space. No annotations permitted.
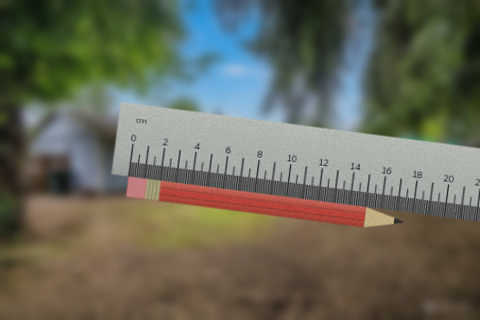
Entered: 17.5,cm
